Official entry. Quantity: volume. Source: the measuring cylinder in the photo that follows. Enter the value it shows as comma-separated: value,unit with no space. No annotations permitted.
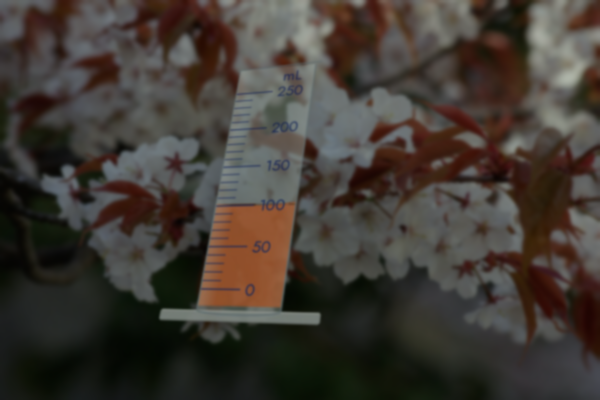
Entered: 100,mL
